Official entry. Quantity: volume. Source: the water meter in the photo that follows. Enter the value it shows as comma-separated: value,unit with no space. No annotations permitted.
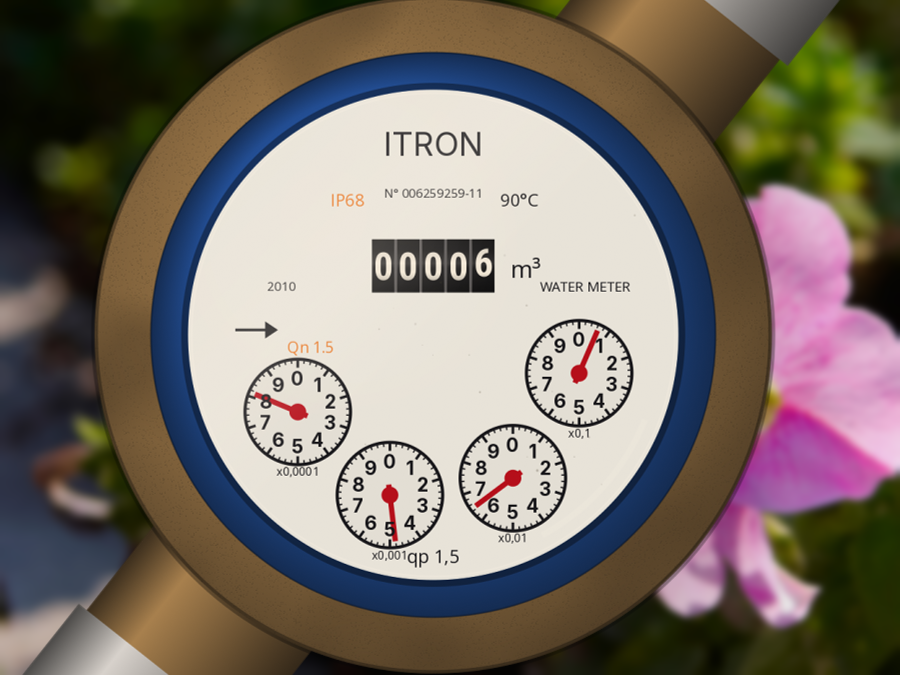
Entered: 6.0648,m³
